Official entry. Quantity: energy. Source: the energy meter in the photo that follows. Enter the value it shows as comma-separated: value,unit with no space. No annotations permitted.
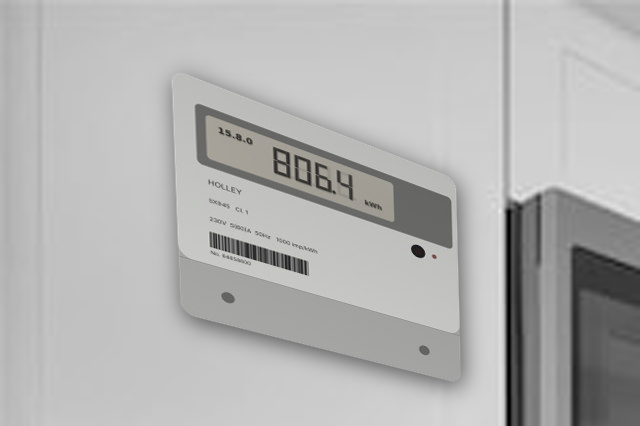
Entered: 806.4,kWh
